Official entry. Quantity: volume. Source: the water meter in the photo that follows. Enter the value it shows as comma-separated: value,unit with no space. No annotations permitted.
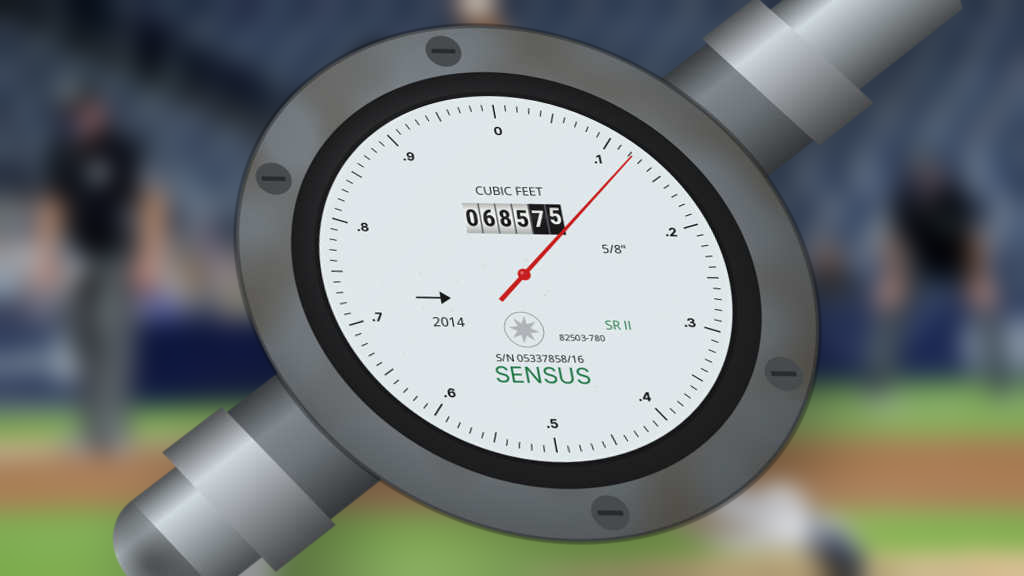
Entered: 68575.12,ft³
